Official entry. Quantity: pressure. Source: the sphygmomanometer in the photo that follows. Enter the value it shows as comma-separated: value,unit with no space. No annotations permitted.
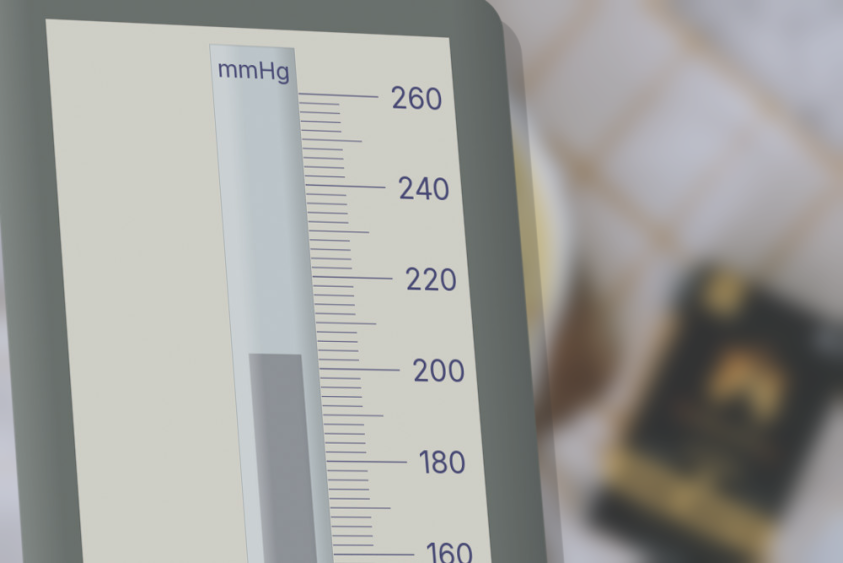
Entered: 203,mmHg
